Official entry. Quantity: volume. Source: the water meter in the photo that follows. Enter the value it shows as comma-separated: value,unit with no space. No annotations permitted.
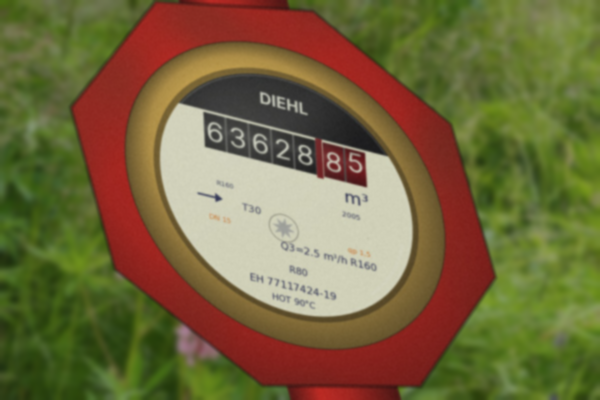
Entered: 63628.85,m³
